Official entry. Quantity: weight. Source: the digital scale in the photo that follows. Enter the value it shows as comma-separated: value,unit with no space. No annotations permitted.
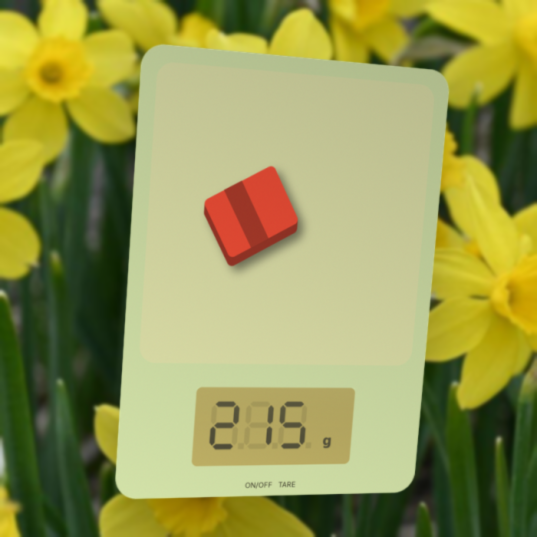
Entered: 215,g
